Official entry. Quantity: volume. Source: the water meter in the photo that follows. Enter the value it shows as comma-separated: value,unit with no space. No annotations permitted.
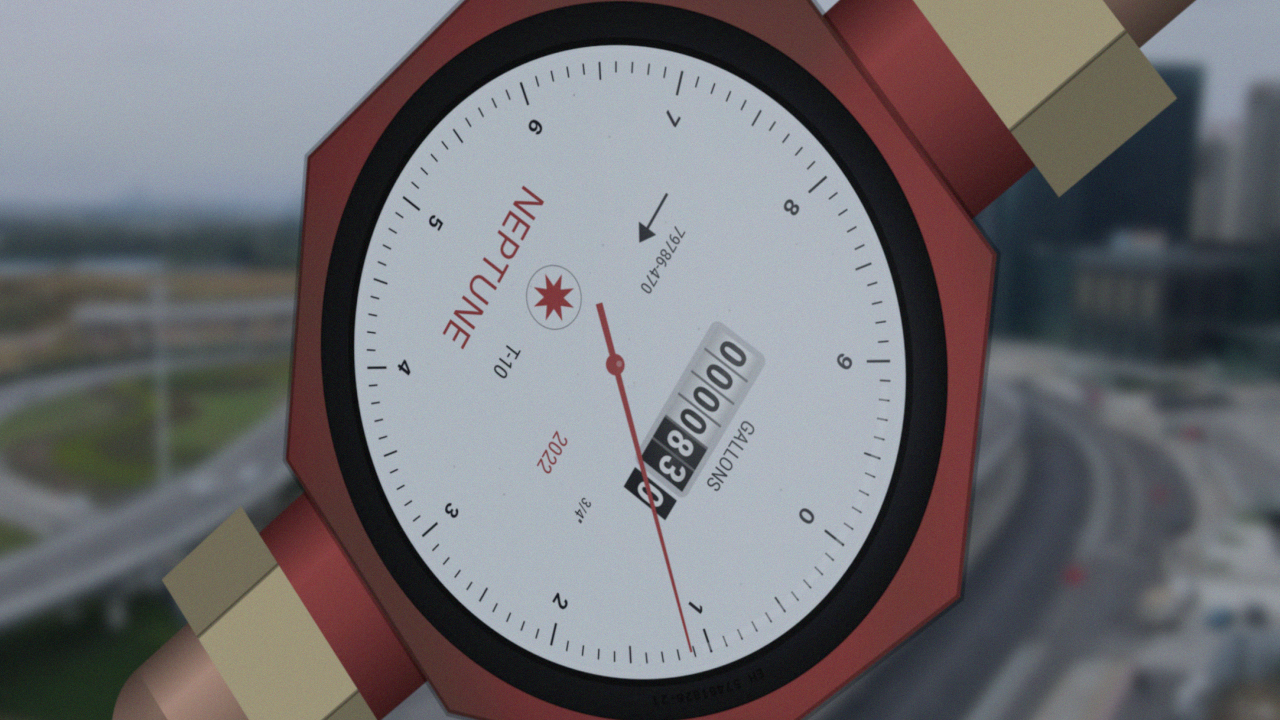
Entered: 831.1,gal
